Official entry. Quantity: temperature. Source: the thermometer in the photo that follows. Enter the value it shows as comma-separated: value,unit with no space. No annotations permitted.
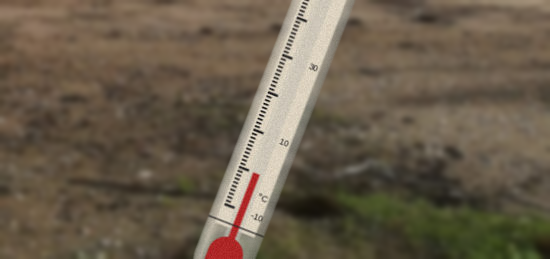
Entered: 0,°C
